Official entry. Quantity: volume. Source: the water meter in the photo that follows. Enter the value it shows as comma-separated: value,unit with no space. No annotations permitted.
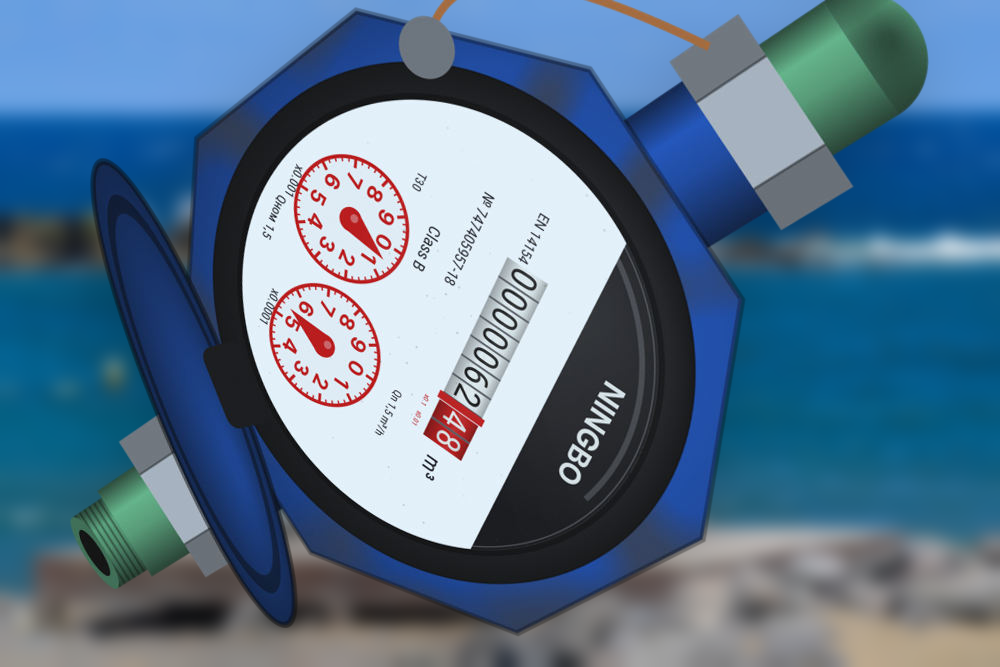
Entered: 62.4805,m³
